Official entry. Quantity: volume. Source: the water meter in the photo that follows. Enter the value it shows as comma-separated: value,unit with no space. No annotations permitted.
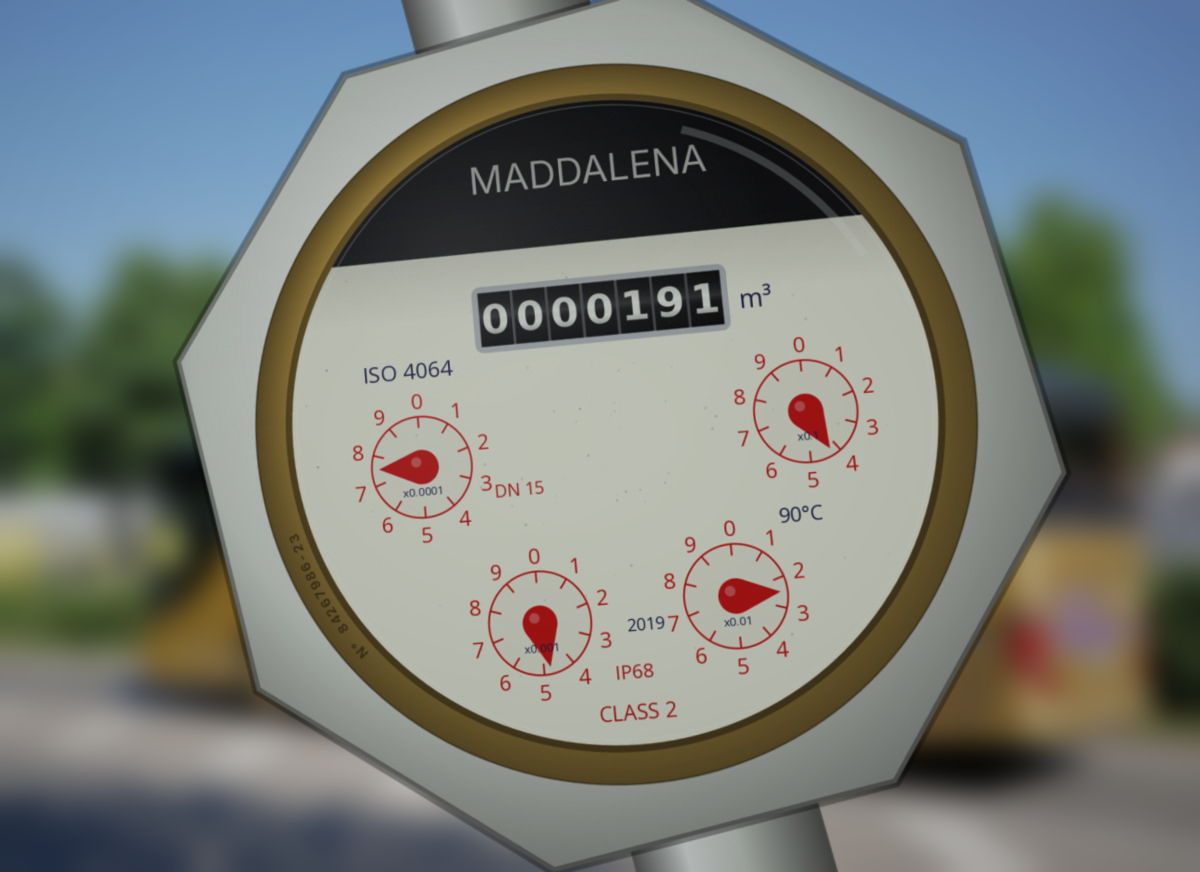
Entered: 191.4247,m³
